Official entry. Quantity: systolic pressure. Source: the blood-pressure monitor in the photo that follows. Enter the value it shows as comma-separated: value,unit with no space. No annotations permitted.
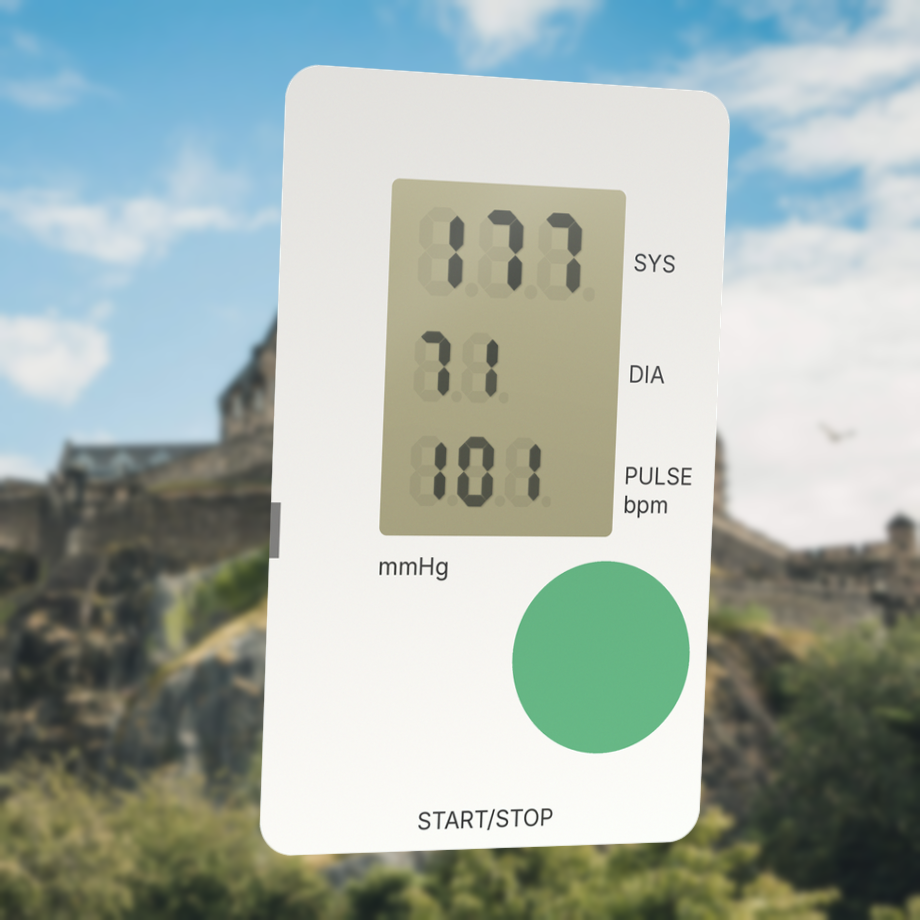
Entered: 177,mmHg
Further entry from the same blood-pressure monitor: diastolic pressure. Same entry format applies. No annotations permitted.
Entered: 71,mmHg
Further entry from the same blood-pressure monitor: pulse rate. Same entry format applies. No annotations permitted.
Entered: 101,bpm
